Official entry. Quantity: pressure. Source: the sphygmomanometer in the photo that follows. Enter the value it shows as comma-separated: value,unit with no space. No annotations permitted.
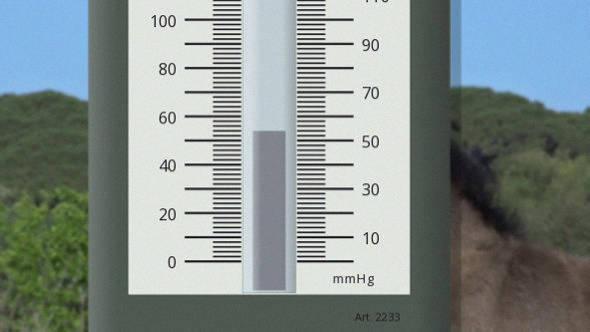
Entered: 54,mmHg
